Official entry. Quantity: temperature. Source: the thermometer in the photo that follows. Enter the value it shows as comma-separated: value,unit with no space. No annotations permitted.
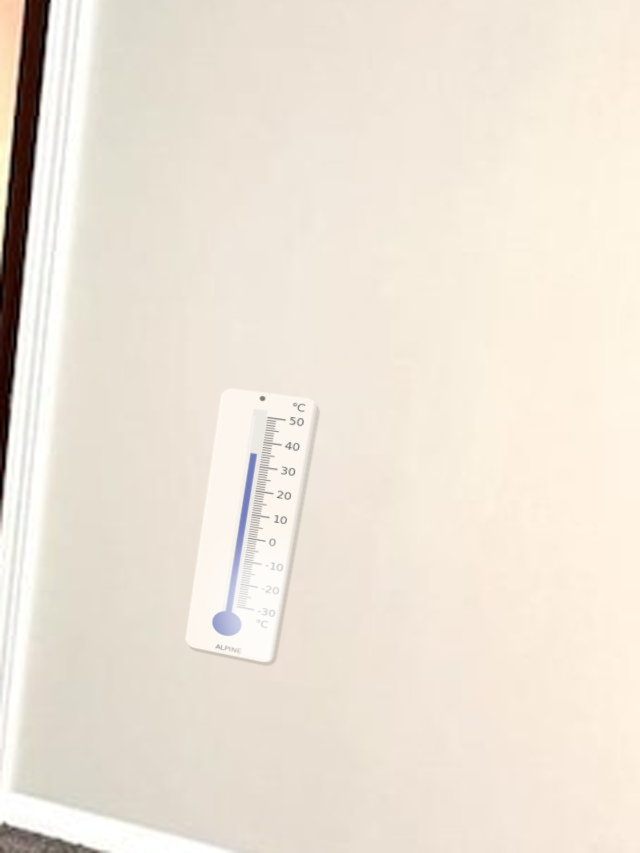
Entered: 35,°C
